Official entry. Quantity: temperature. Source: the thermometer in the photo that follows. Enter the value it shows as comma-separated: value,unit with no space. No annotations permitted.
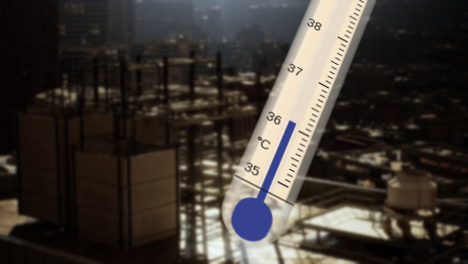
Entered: 36.1,°C
